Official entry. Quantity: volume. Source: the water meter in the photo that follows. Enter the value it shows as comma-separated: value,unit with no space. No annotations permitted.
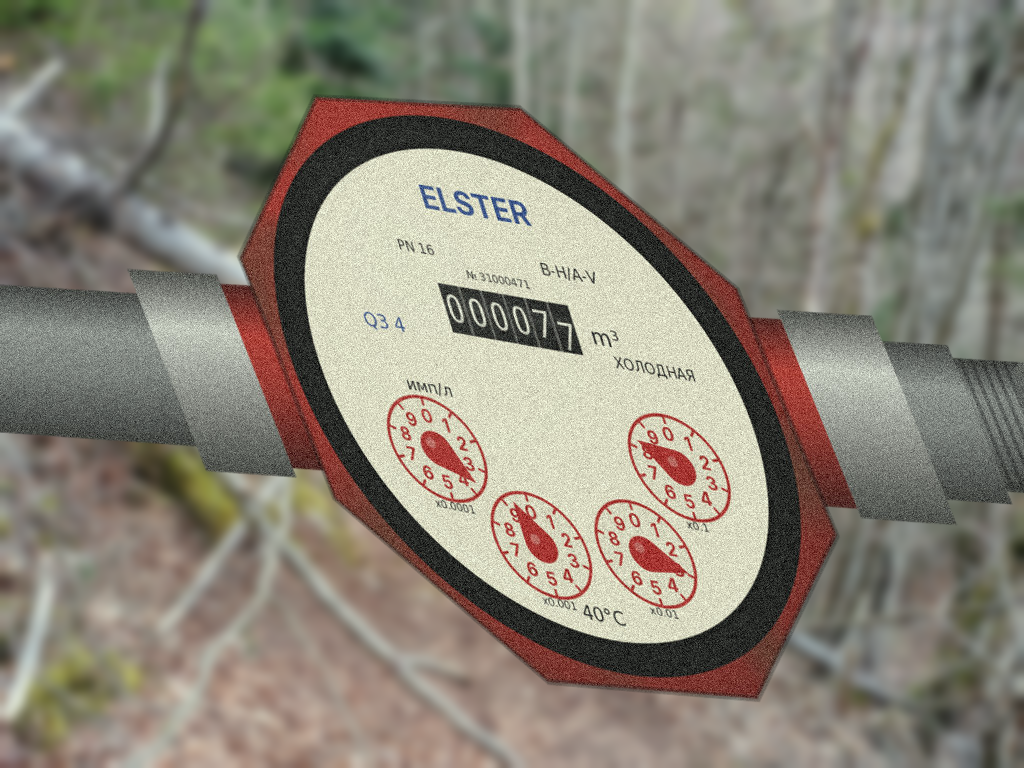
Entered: 76.8293,m³
